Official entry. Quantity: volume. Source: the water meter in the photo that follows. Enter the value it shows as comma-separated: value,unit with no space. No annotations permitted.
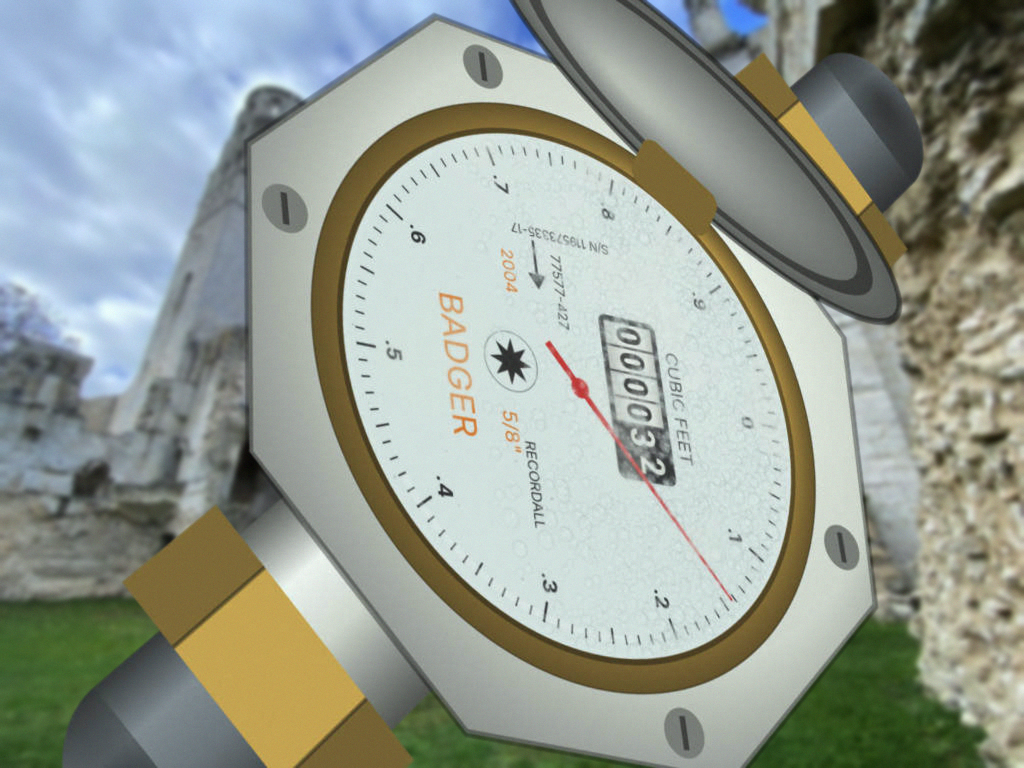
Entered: 32.14,ft³
